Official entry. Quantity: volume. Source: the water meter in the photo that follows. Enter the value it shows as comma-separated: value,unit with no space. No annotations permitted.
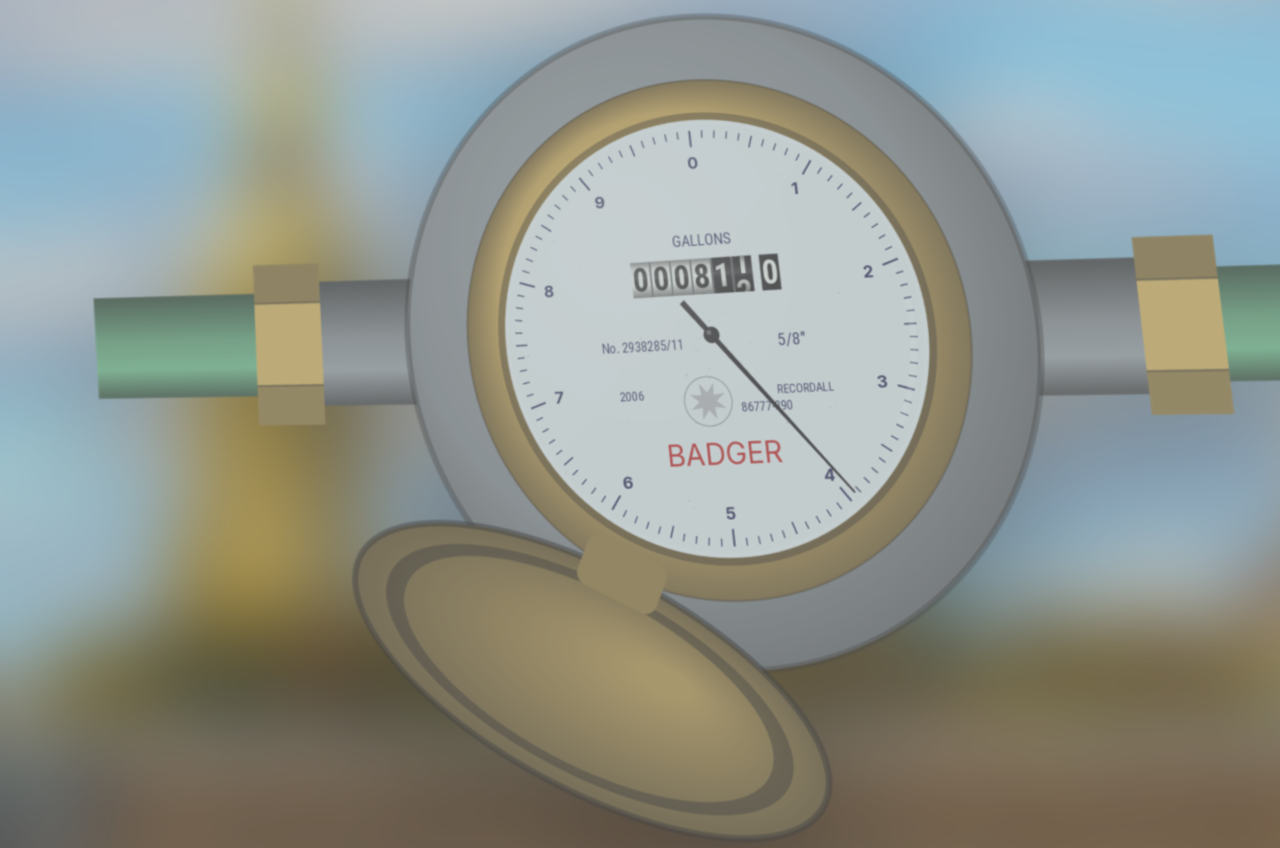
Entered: 8113.9,gal
